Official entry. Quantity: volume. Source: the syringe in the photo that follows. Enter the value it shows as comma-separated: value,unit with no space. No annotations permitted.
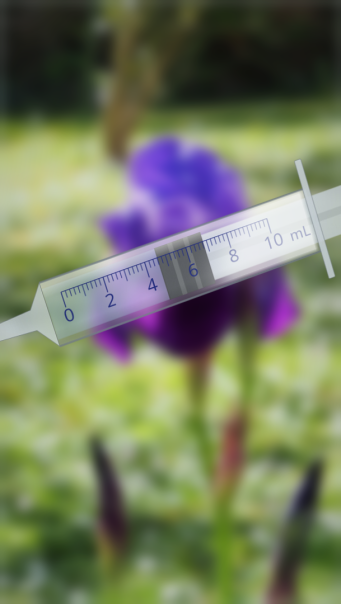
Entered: 4.6,mL
